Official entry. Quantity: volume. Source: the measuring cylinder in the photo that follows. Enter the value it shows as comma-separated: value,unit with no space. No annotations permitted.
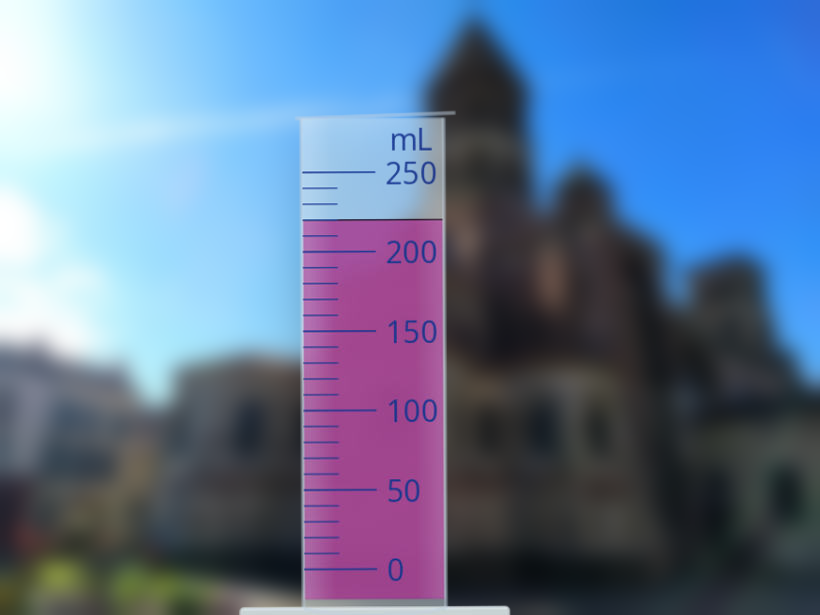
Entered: 220,mL
